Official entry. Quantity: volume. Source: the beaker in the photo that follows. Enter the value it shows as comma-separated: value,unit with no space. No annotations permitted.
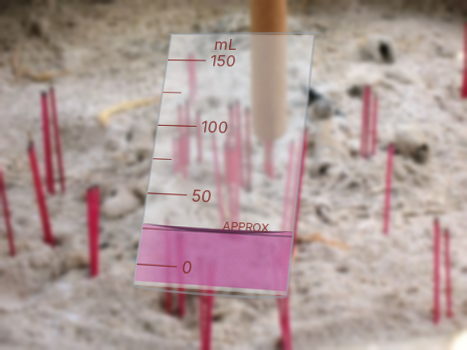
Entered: 25,mL
